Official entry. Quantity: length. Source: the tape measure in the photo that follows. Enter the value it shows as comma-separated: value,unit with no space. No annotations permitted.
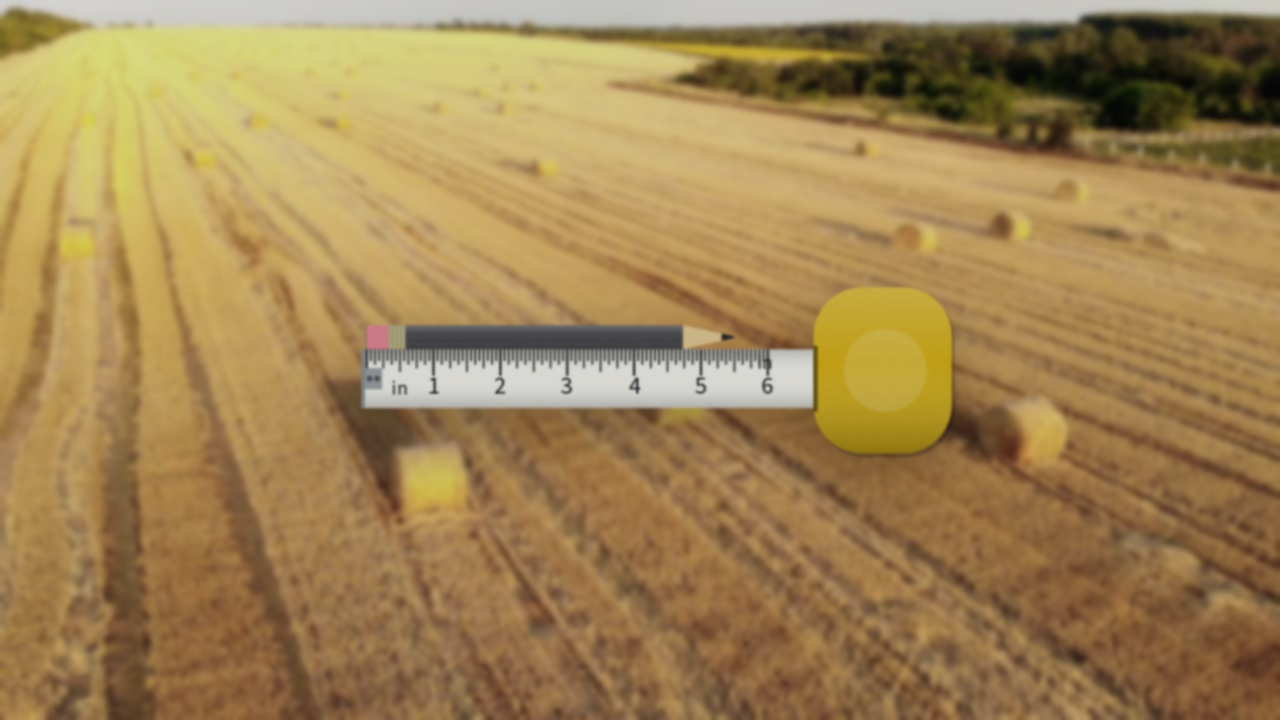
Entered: 5.5,in
